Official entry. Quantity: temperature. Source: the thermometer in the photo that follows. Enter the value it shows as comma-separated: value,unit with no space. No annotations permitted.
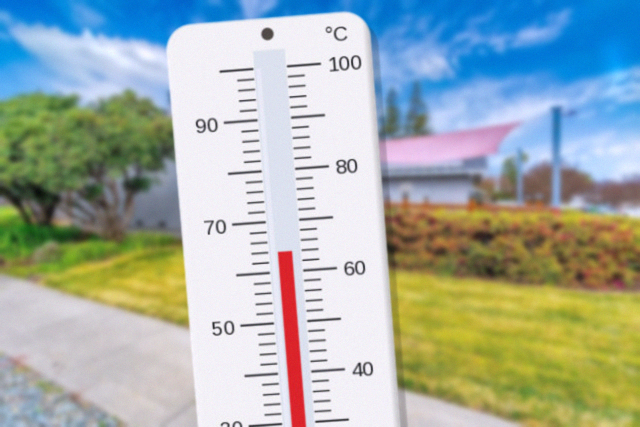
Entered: 64,°C
